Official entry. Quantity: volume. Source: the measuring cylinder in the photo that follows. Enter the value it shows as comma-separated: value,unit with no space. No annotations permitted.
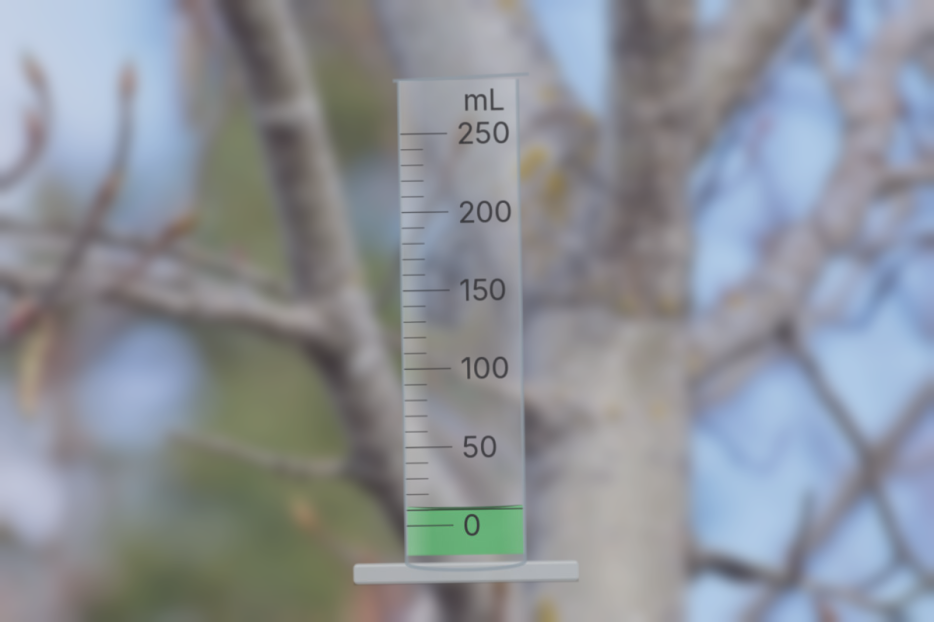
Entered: 10,mL
